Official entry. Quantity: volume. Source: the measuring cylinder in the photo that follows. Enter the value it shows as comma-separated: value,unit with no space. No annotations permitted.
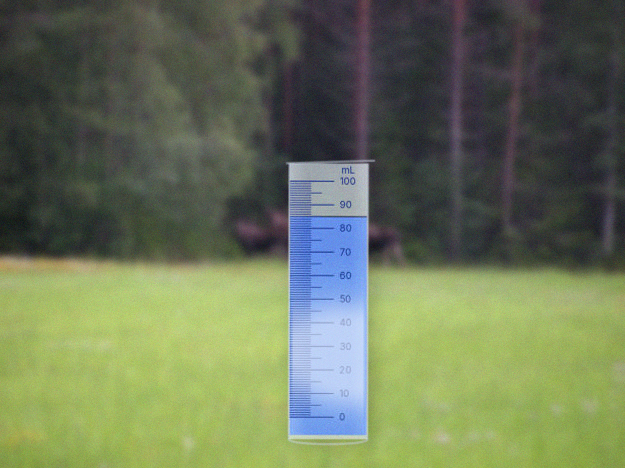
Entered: 85,mL
